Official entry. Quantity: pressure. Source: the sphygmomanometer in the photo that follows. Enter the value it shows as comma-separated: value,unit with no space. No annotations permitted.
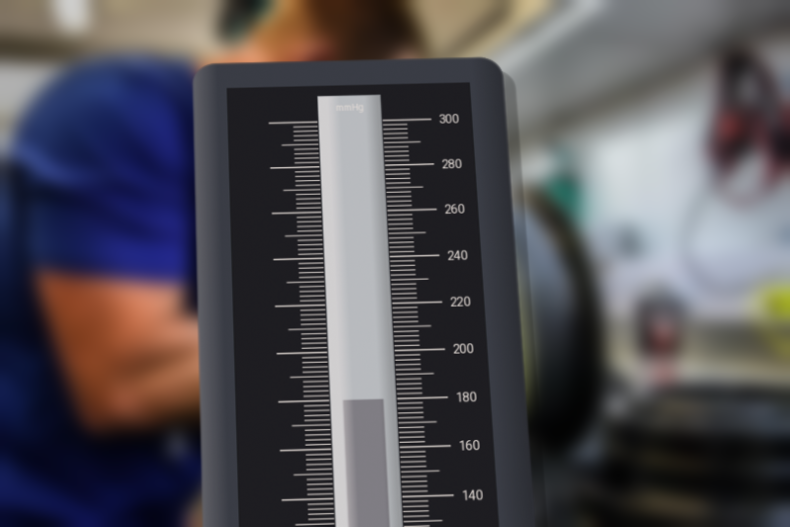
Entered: 180,mmHg
